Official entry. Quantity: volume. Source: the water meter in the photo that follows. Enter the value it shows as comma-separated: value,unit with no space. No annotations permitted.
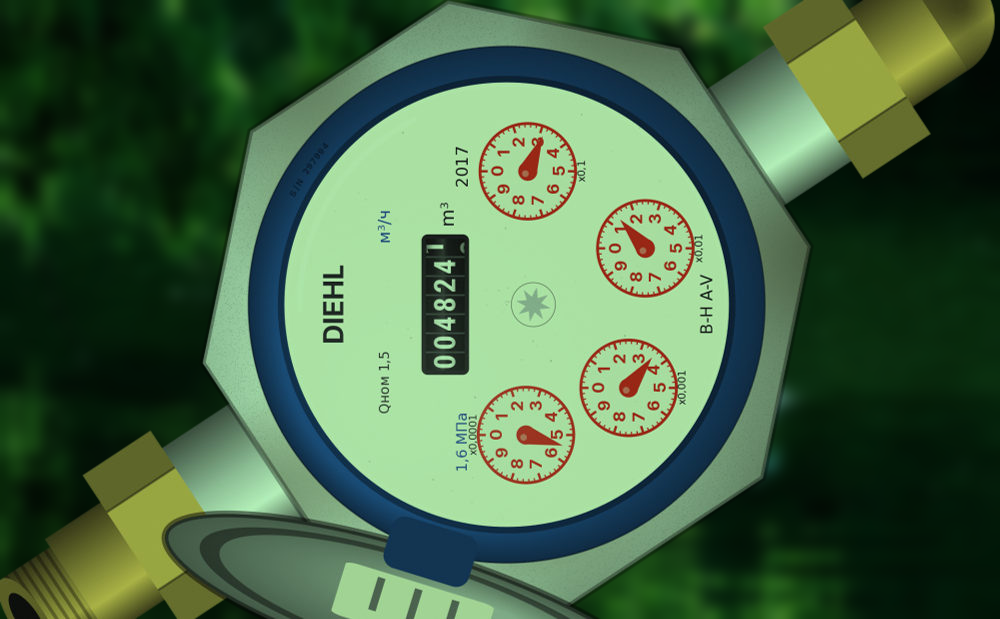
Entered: 48241.3135,m³
